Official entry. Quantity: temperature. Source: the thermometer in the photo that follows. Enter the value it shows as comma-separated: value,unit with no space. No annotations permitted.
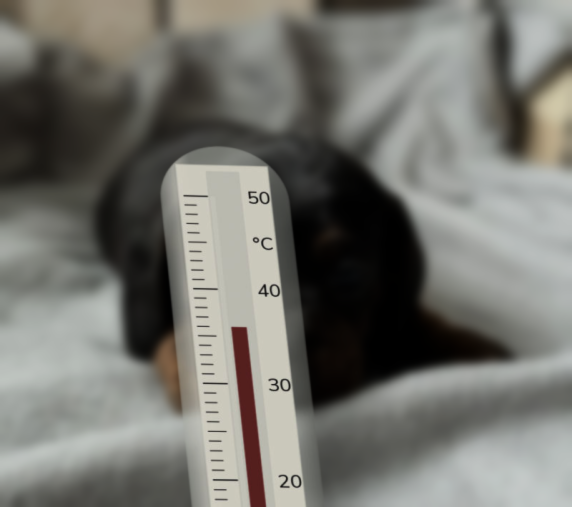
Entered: 36,°C
